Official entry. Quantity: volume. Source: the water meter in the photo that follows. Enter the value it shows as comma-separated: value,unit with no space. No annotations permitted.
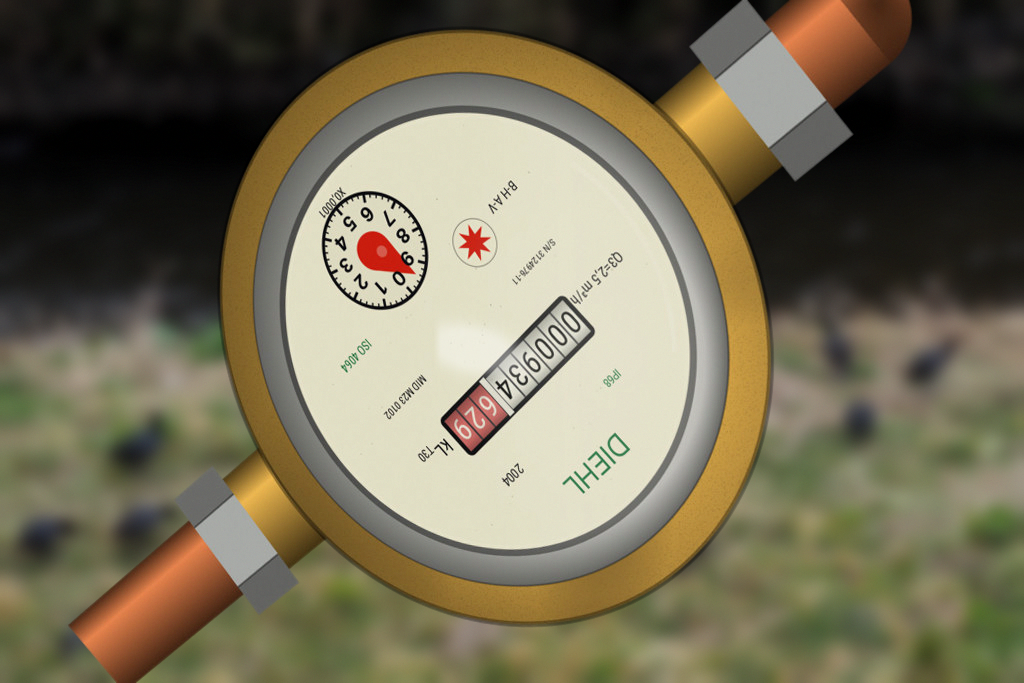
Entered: 934.6289,kL
